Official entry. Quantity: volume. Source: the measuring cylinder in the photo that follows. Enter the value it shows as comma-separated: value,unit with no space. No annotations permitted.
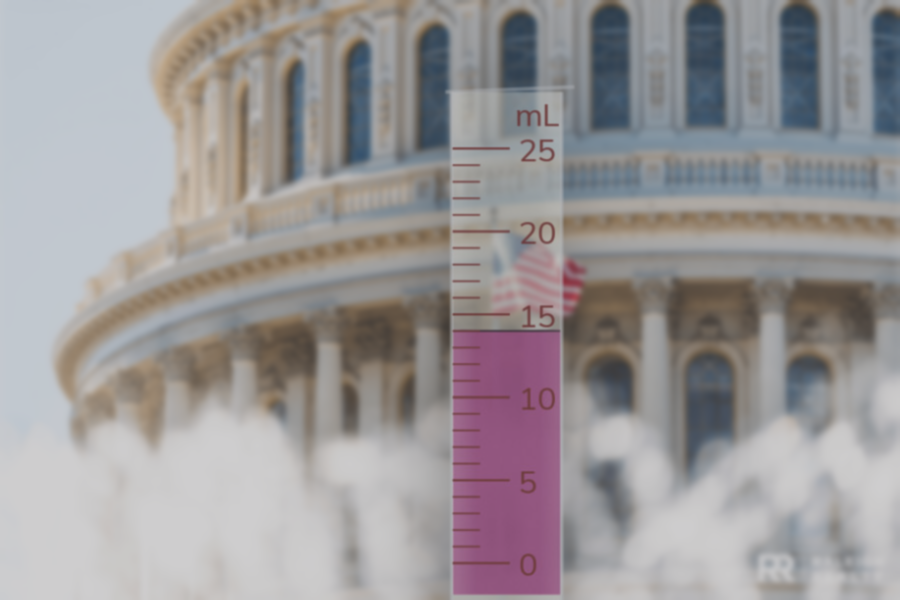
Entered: 14,mL
